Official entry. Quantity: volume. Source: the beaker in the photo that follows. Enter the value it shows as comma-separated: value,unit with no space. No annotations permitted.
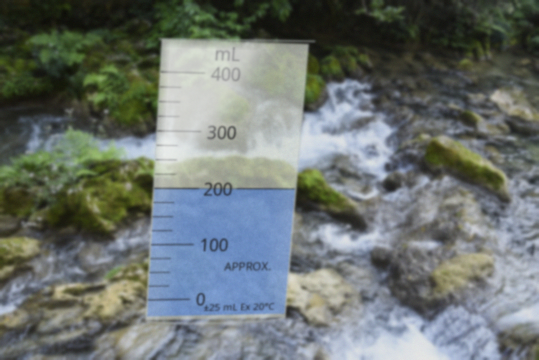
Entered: 200,mL
